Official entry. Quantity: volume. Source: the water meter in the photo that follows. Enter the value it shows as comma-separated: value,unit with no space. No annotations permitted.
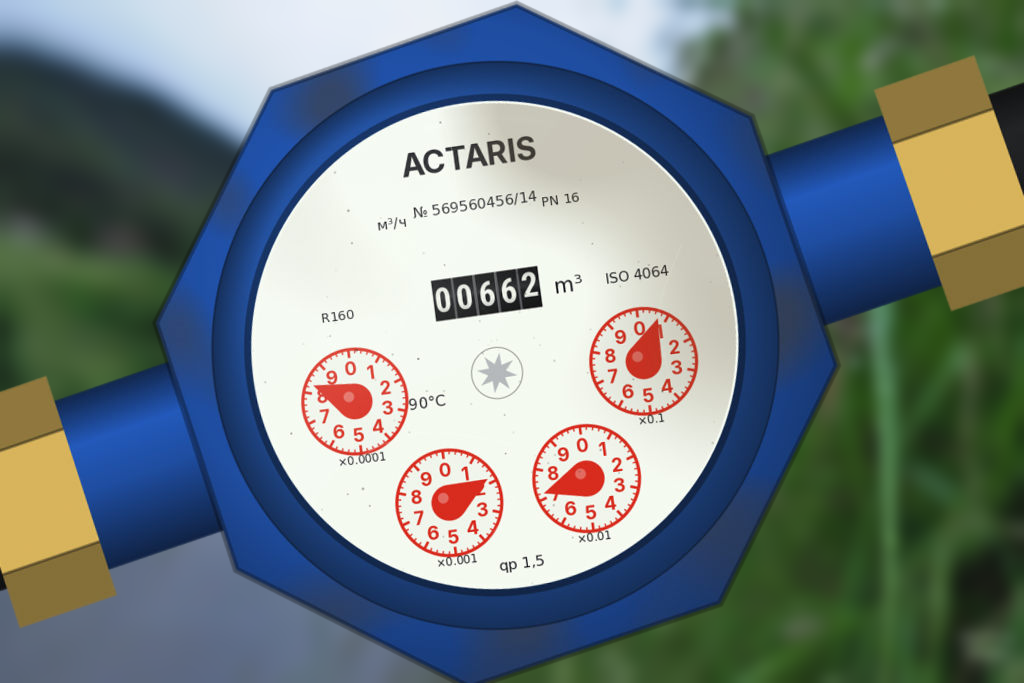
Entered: 662.0718,m³
